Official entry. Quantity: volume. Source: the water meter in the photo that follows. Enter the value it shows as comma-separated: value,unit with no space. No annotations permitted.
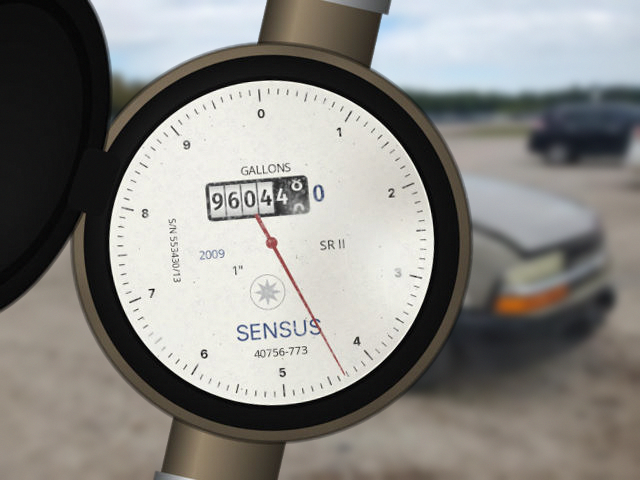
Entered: 9604484.3,gal
